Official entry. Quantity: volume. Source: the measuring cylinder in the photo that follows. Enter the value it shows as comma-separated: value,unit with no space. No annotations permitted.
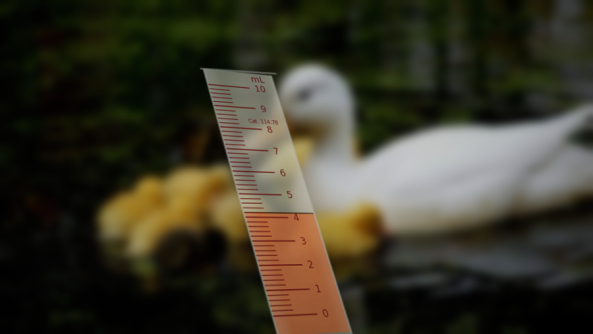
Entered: 4.2,mL
